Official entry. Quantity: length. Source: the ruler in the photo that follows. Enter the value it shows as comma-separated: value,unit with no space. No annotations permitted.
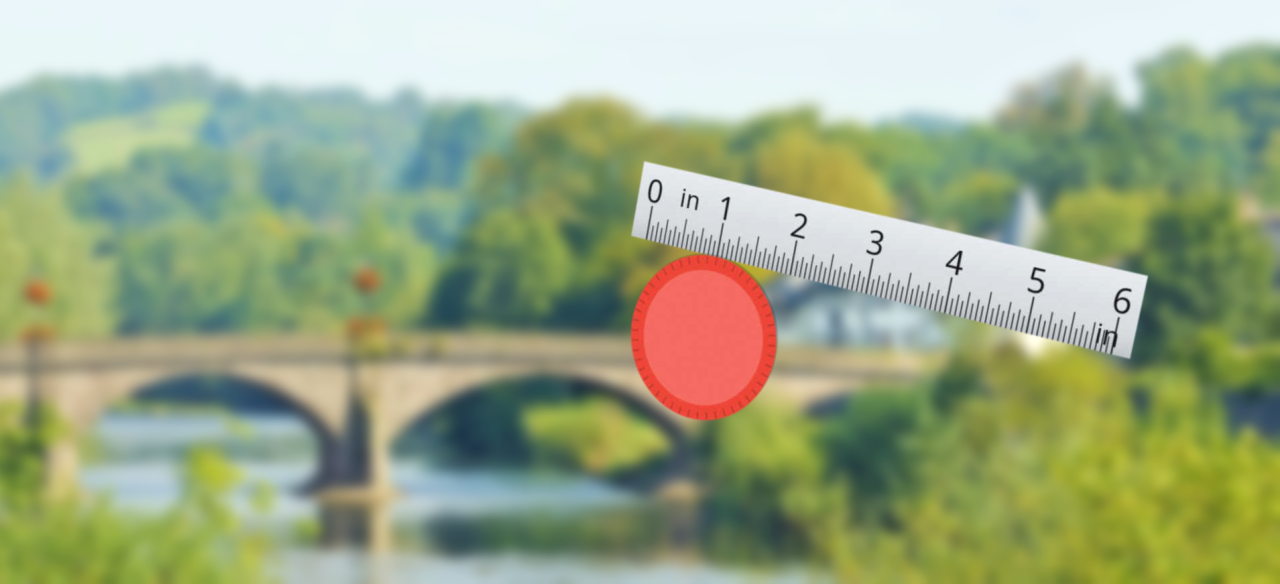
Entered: 2,in
